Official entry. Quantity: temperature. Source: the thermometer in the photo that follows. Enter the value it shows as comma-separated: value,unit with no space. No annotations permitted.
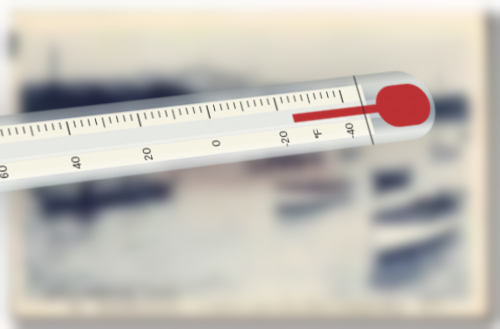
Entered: -24,°F
